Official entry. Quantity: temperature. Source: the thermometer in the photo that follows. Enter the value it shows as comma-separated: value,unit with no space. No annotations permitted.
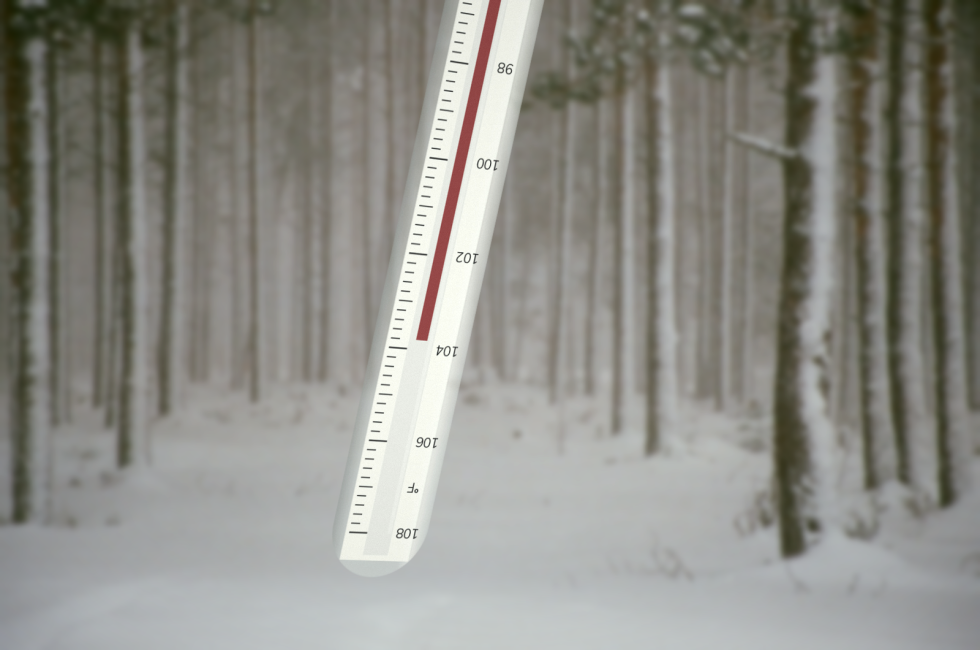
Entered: 103.8,°F
